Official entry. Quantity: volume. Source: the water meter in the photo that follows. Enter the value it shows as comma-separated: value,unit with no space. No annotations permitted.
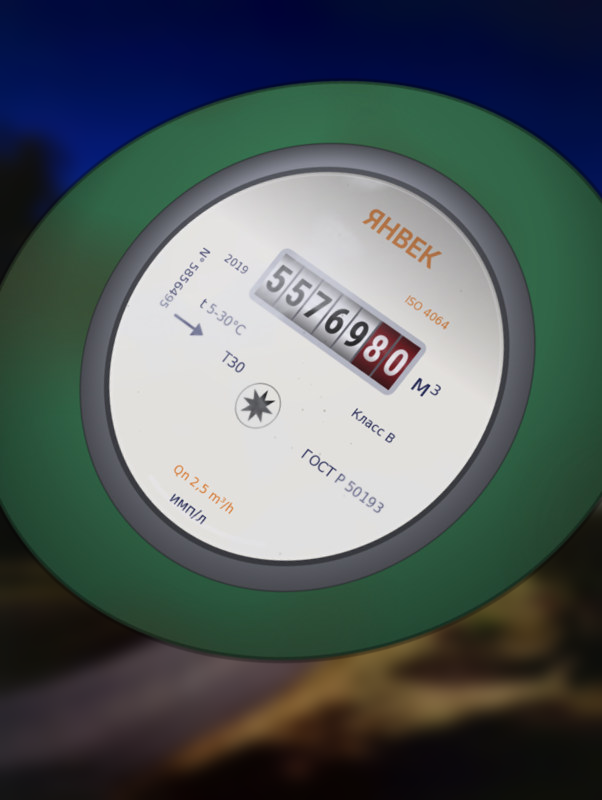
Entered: 55769.80,m³
